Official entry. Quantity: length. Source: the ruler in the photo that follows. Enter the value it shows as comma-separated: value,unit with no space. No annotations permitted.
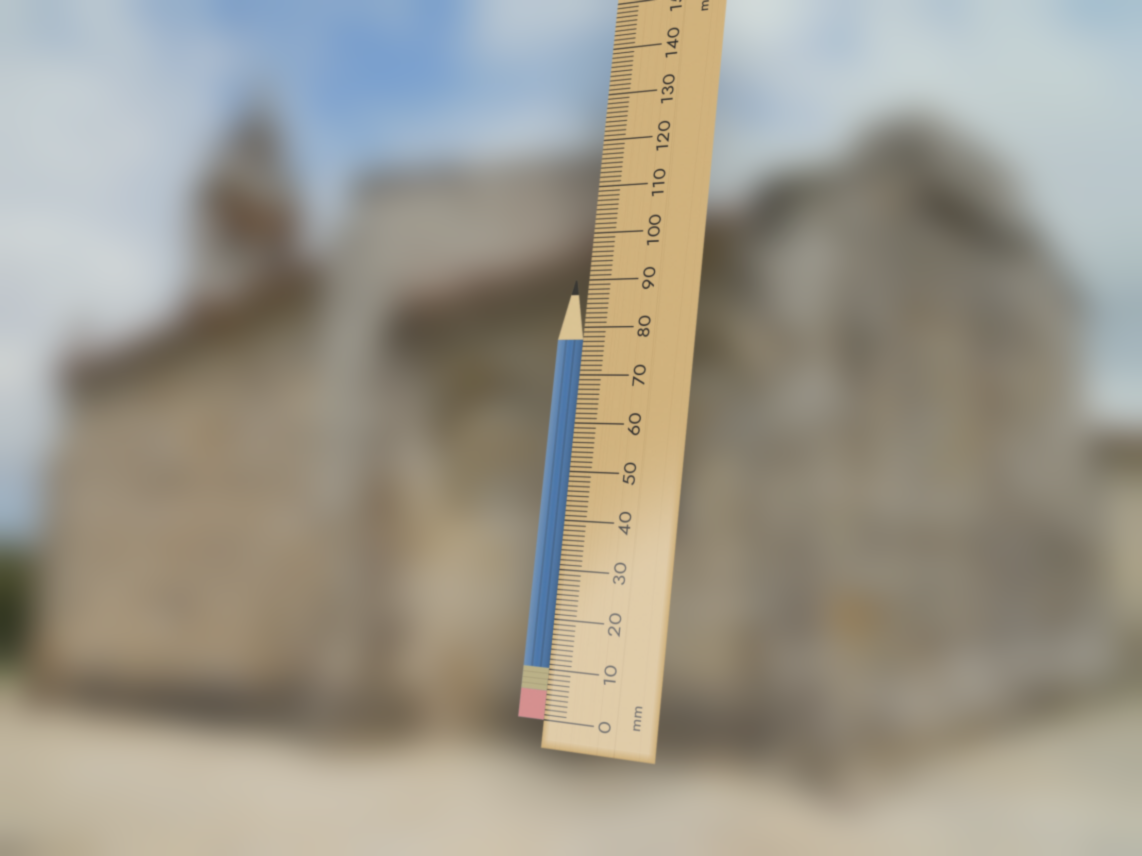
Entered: 90,mm
